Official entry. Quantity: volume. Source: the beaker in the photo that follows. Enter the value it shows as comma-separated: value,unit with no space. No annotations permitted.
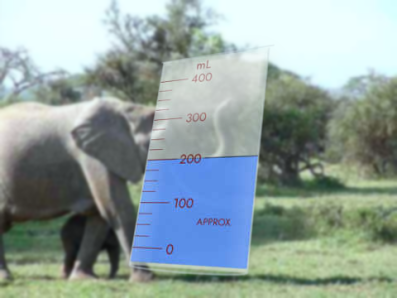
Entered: 200,mL
